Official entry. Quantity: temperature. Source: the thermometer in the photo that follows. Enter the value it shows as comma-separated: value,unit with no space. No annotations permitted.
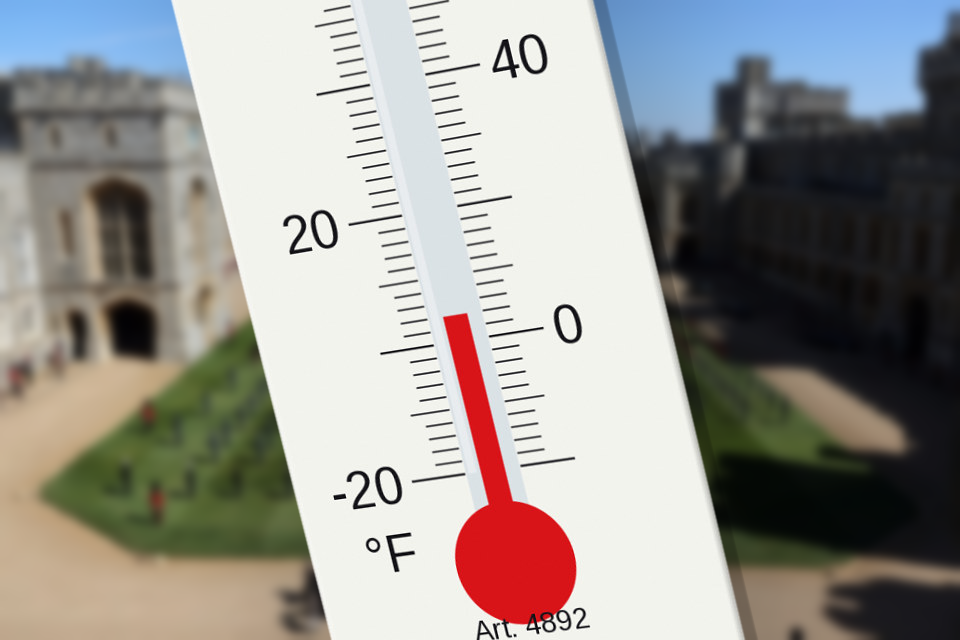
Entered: 4,°F
